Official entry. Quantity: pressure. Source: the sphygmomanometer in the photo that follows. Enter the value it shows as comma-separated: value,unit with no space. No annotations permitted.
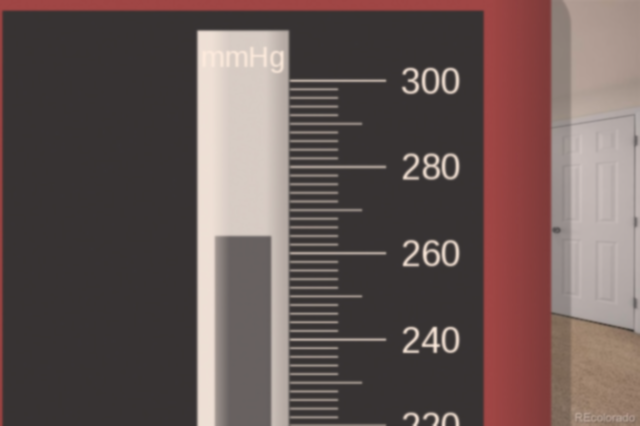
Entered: 264,mmHg
